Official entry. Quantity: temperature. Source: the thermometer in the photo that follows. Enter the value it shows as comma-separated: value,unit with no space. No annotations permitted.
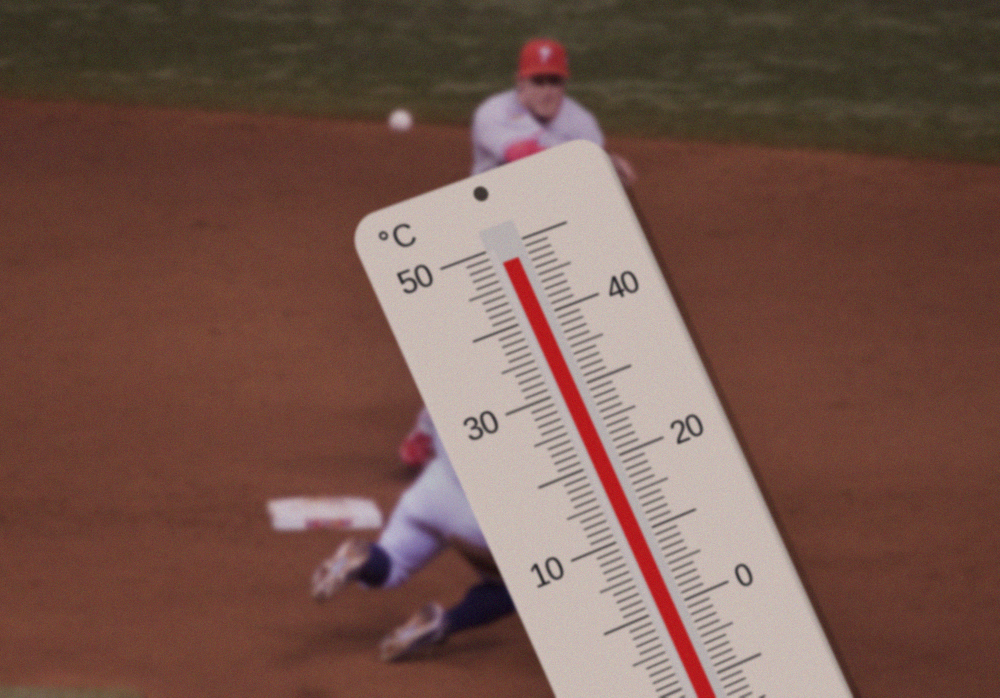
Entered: 48,°C
